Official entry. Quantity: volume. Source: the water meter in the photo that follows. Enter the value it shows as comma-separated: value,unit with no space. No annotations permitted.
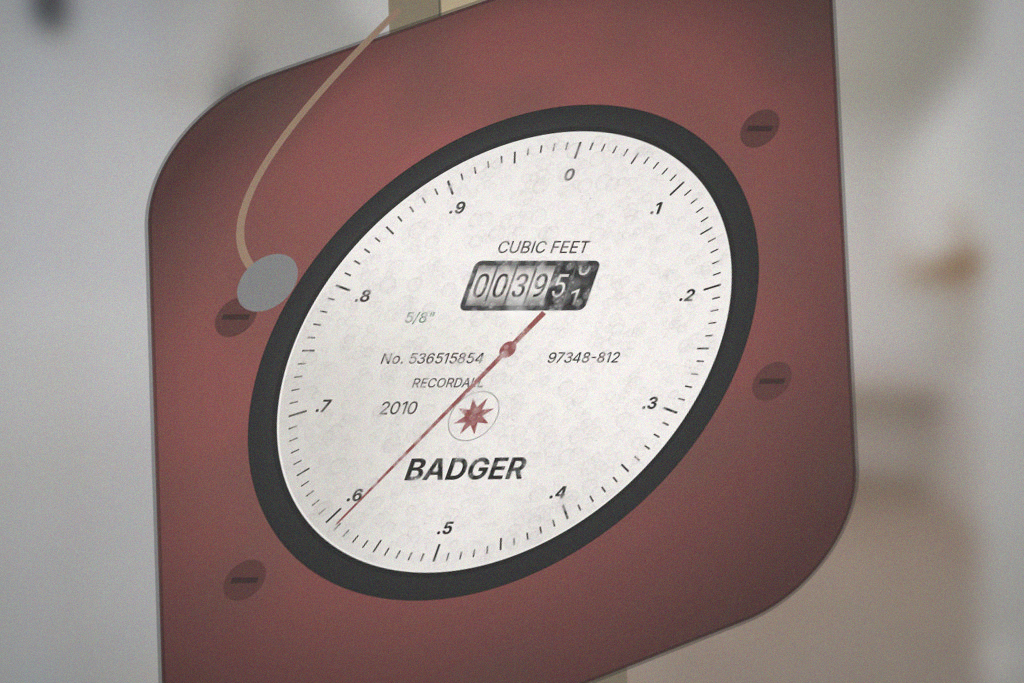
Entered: 3950.59,ft³
